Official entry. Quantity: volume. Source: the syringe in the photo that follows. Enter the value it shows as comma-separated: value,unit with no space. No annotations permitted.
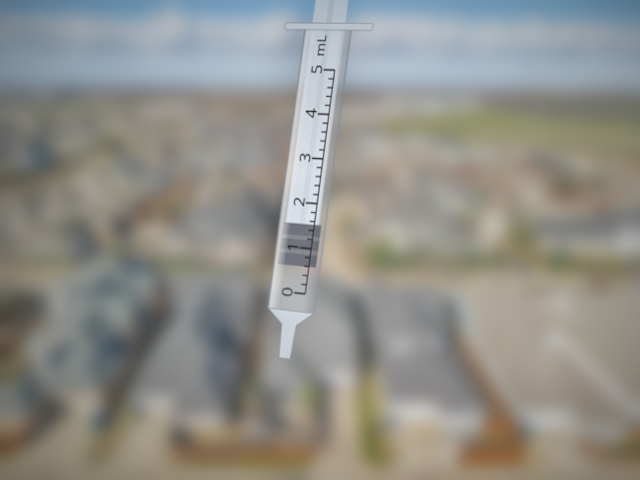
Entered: 0.6,mL
